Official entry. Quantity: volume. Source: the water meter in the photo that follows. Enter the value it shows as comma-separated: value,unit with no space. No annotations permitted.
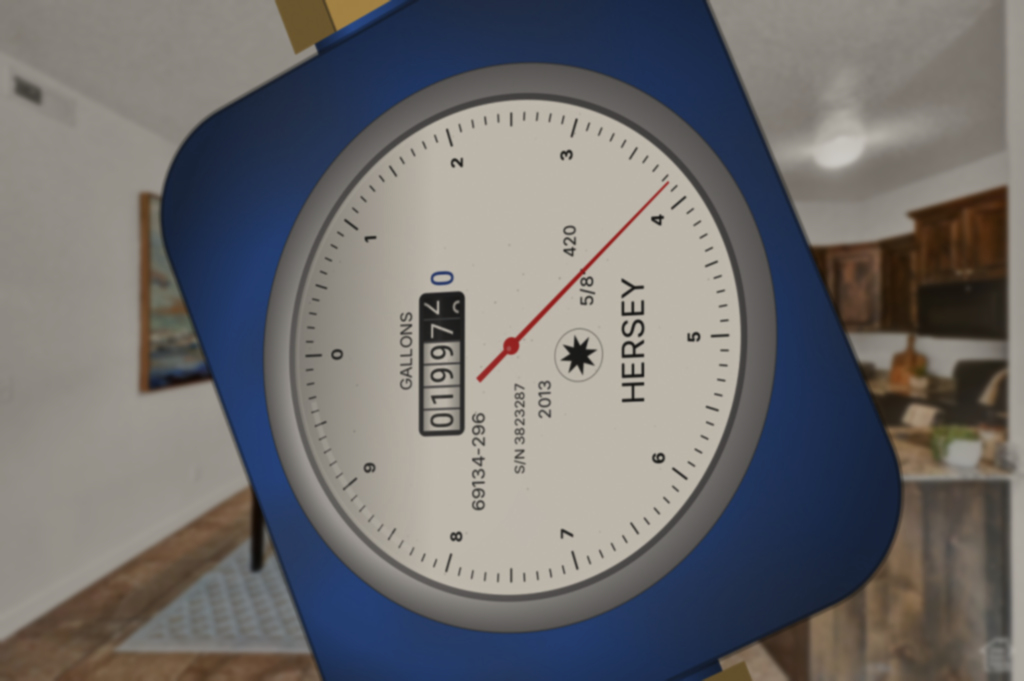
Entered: 199723.8,gal
